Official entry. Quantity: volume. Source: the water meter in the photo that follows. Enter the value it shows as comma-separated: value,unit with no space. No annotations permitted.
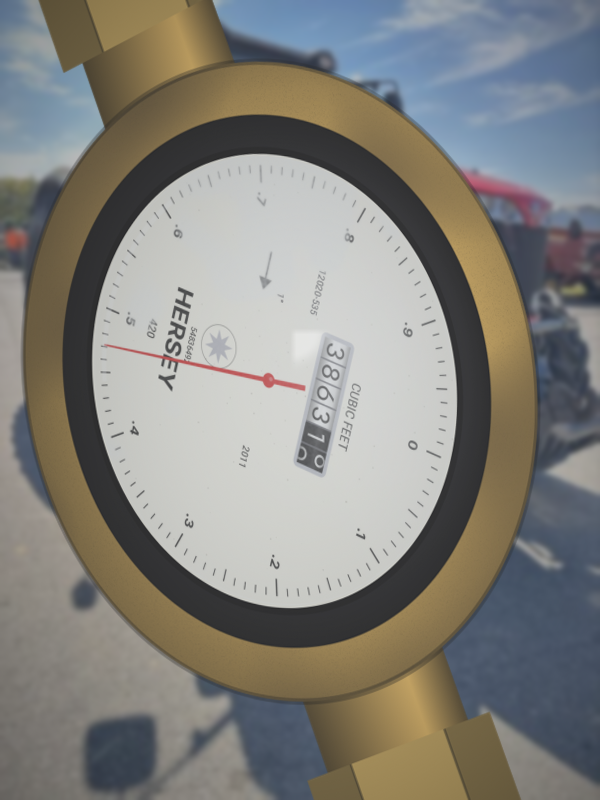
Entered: 386318.47,ft³
